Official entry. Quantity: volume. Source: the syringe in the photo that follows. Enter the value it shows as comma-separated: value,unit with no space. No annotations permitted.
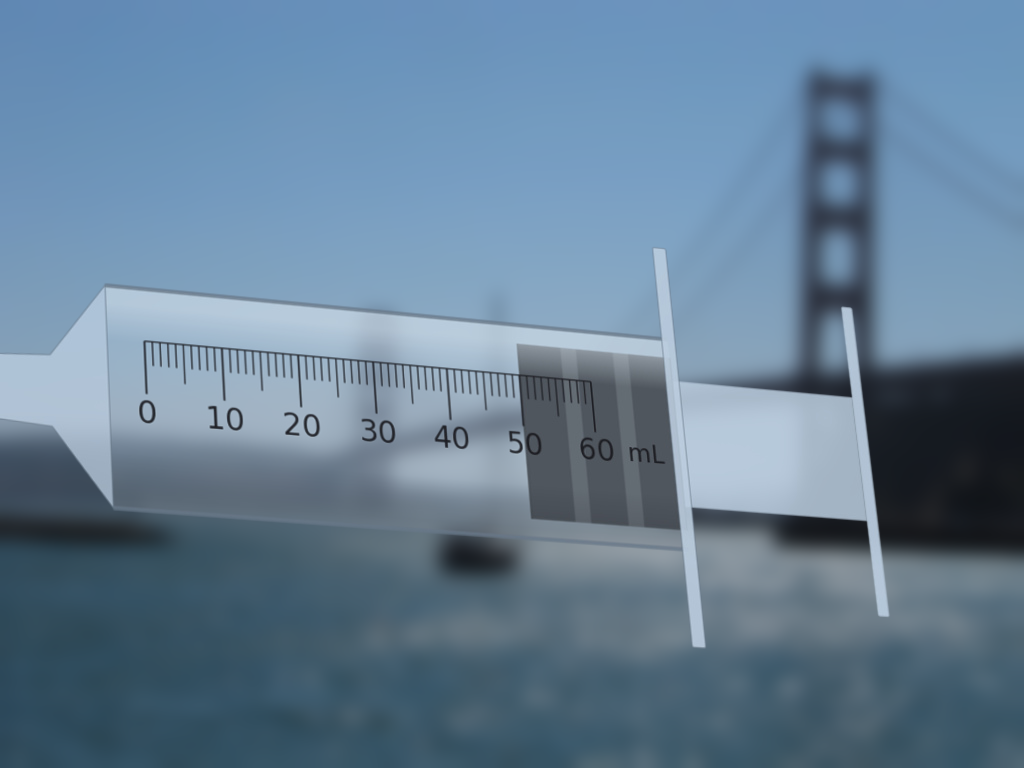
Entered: 50,mL
